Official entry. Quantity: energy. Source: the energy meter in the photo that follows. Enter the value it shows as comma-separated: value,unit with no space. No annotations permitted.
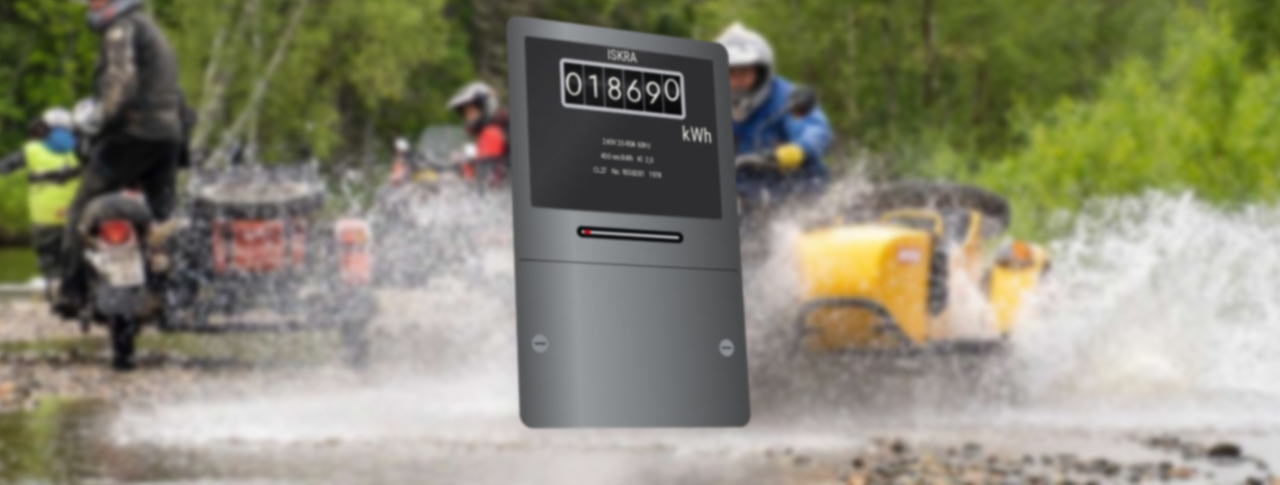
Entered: 18690,kWh
